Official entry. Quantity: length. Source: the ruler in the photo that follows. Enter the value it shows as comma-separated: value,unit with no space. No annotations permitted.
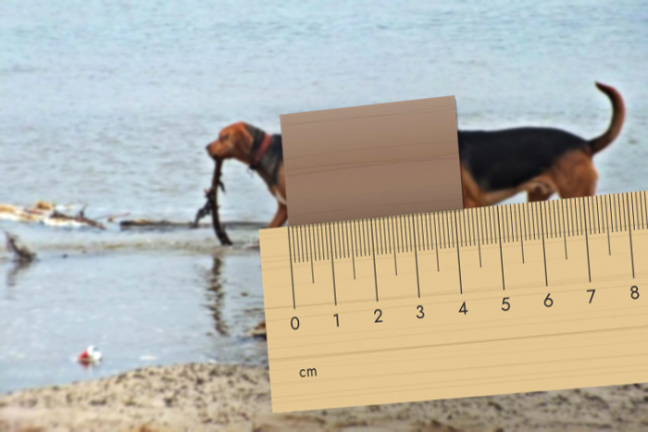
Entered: 4.2,cm
